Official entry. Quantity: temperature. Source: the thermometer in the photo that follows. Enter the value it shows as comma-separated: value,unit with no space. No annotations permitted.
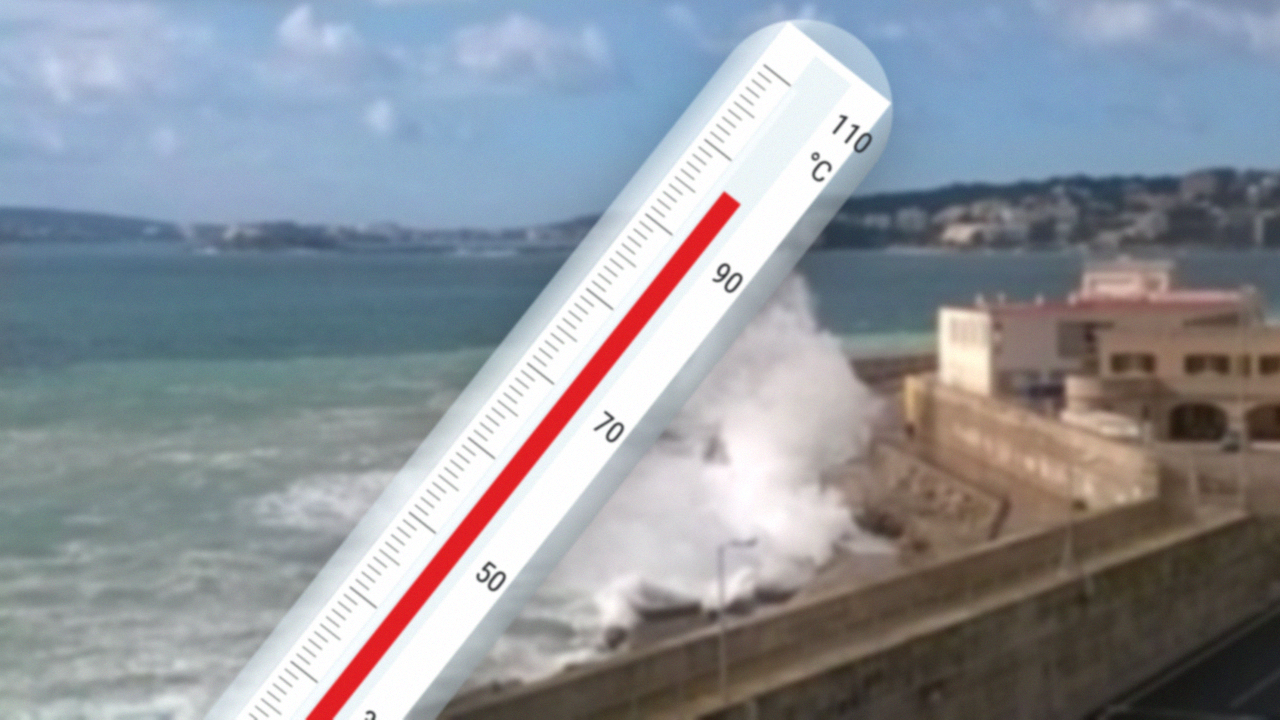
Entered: 97,°C
